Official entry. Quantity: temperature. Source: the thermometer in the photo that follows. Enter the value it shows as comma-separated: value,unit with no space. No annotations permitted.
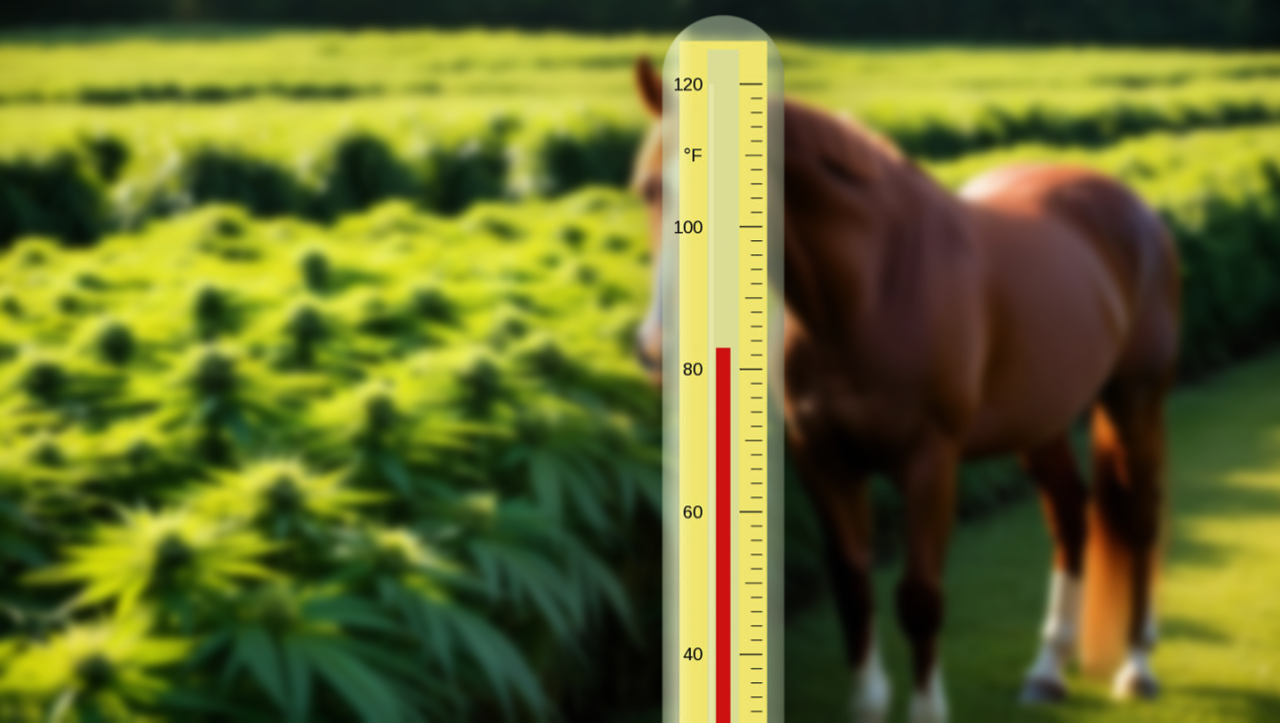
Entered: 83,°F
